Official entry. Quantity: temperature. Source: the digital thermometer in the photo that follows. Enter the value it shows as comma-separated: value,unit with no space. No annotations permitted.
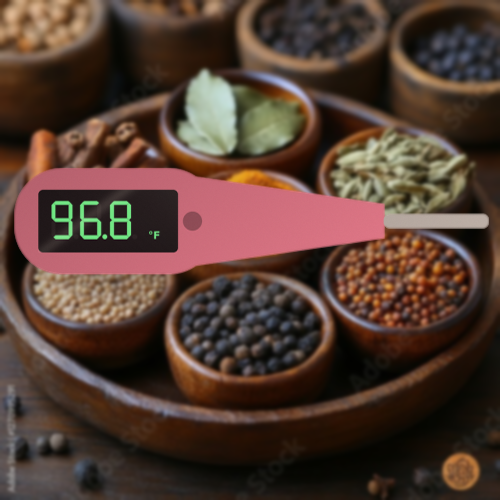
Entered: 96.8,°F
